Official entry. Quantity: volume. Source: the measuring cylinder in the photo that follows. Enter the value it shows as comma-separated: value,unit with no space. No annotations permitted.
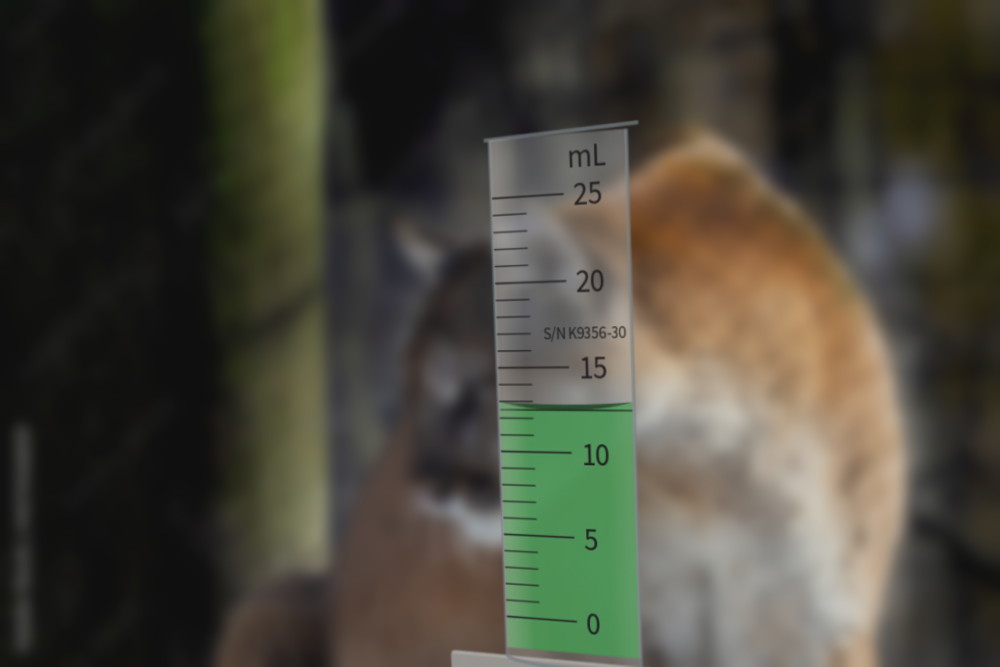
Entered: 12.5,mL
